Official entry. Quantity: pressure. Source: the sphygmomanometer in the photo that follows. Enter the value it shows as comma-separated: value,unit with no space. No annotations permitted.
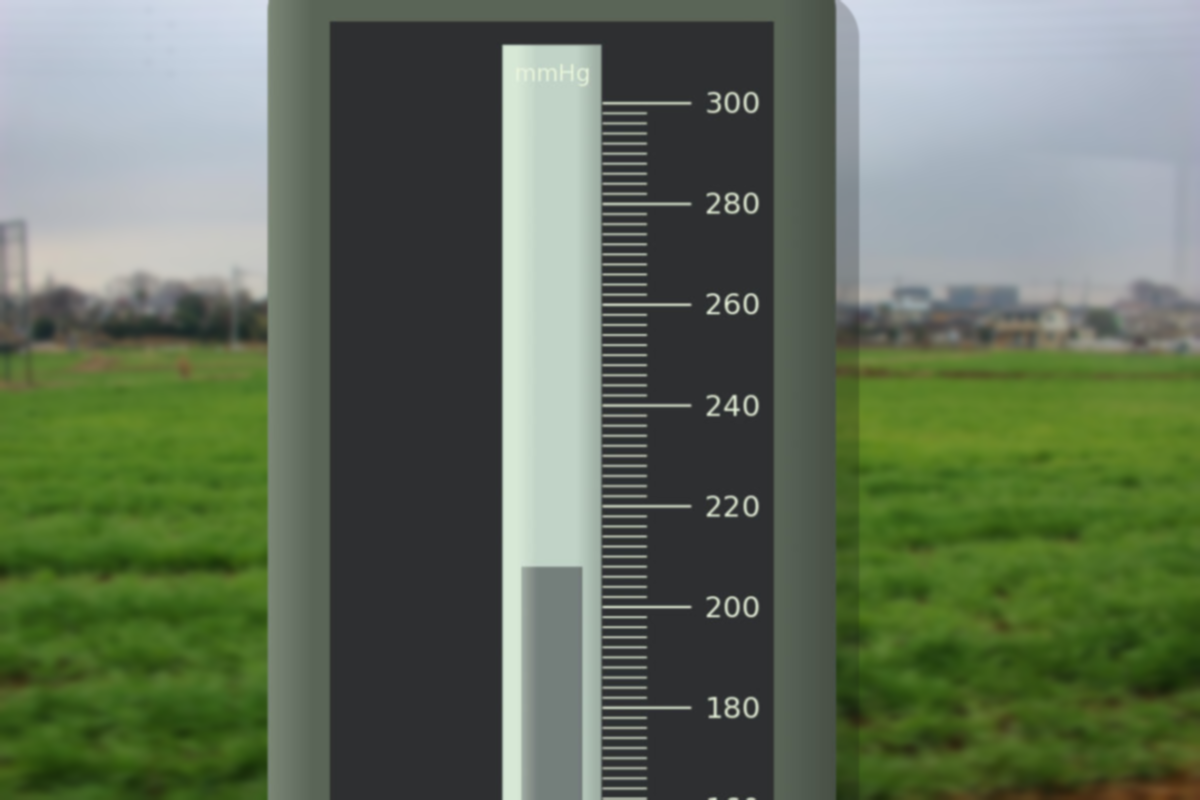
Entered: 208,mmHg
